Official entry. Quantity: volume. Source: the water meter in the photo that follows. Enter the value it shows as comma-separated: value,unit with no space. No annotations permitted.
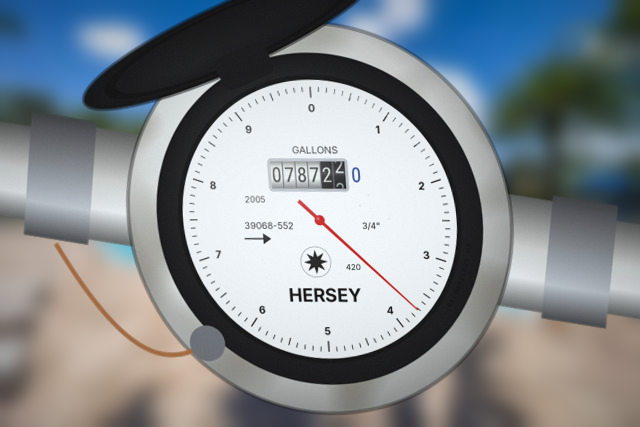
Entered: 787223.7,gal
